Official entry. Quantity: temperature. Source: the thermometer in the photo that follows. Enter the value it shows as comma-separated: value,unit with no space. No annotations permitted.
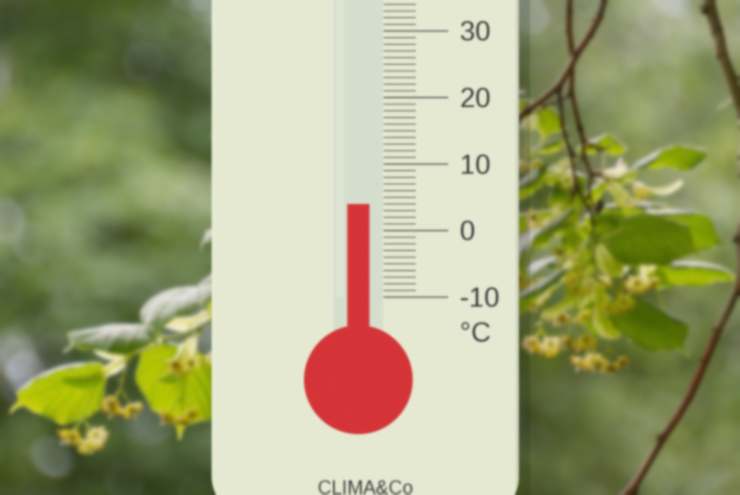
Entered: 4,°C
